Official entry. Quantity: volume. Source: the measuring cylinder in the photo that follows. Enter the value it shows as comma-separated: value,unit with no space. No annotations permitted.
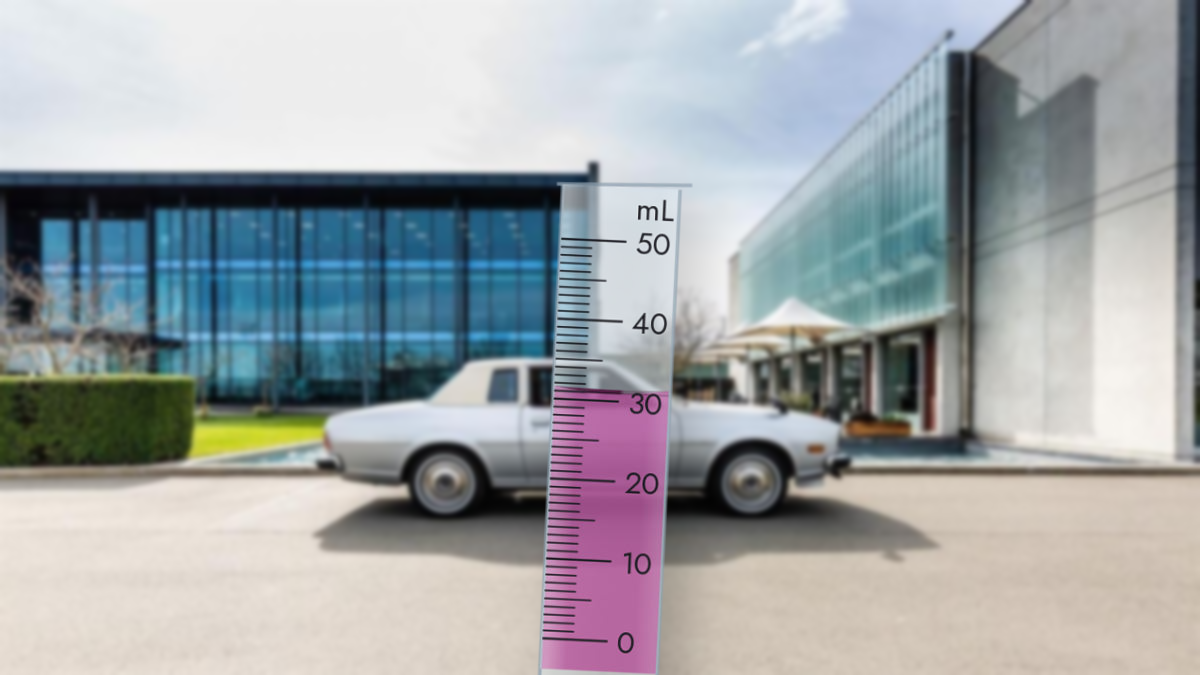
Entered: 31,mL
